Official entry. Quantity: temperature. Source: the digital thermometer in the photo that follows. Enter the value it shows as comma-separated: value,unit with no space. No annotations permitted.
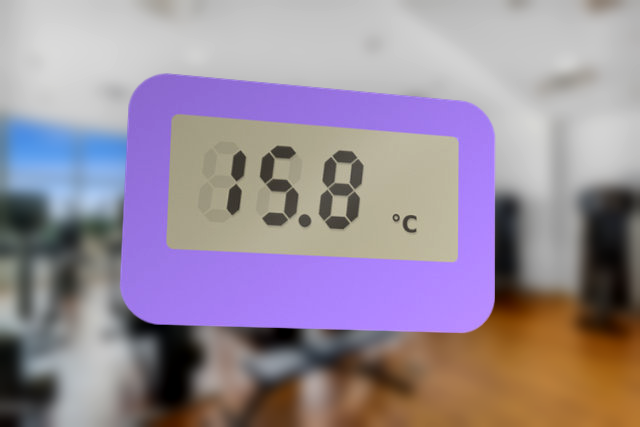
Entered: 15.8,°C
